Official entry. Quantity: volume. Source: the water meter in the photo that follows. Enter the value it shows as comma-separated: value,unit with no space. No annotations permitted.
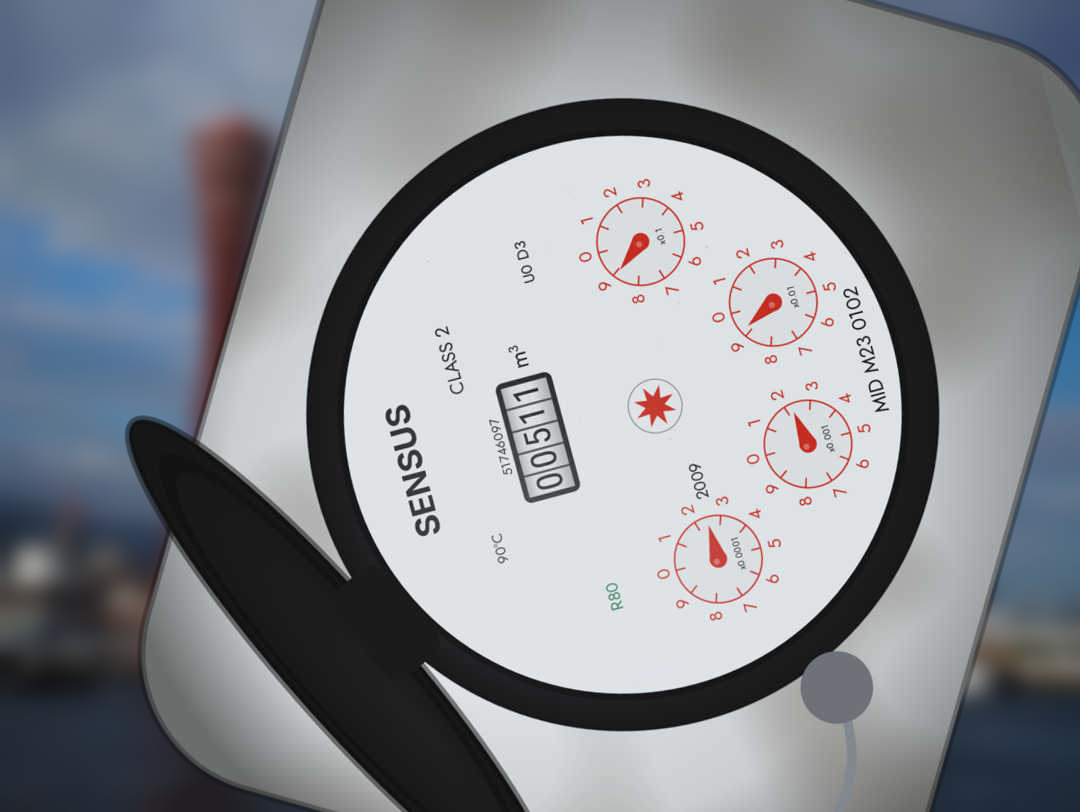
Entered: 511.8922,m³
